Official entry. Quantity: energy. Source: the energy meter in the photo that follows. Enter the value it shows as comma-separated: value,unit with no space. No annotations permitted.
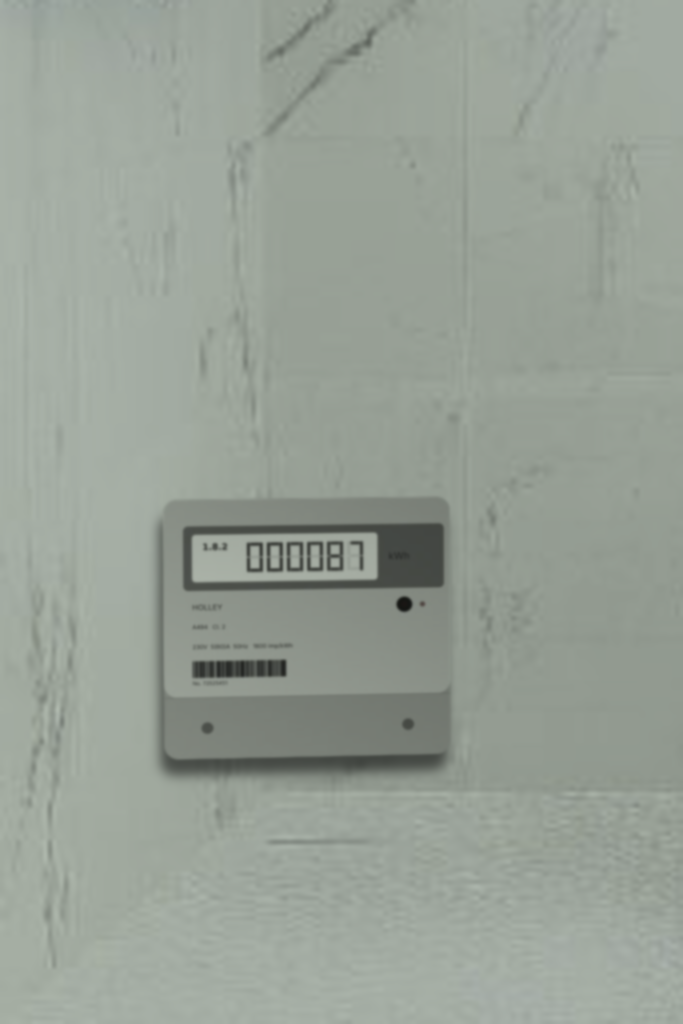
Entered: 87,kWh
